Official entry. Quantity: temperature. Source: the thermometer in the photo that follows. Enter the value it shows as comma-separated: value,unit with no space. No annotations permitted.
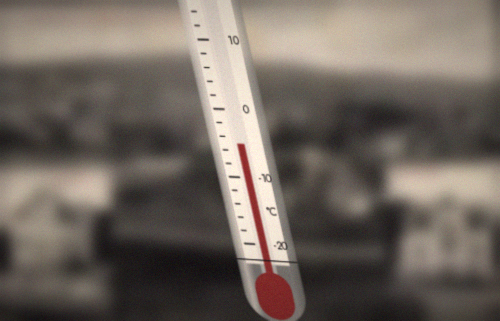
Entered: -5,°C
